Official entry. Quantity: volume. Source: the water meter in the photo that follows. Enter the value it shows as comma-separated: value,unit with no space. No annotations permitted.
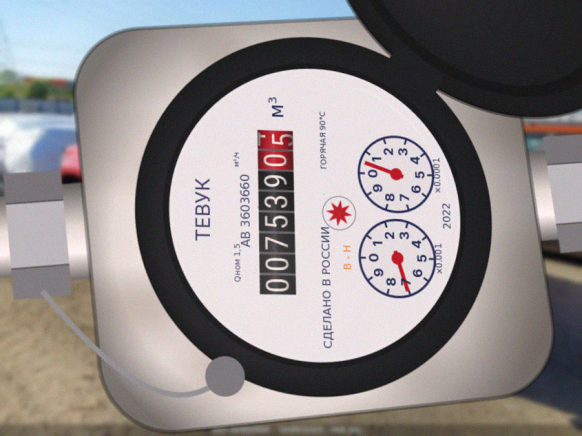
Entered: 7539.0470,m³
